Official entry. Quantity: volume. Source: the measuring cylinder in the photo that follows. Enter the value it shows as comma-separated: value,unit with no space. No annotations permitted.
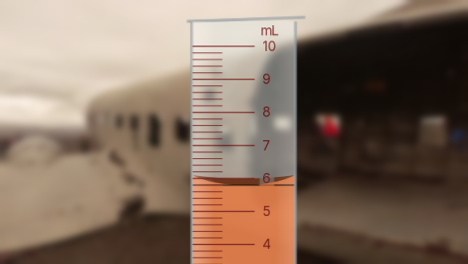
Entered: 5.8,mL
